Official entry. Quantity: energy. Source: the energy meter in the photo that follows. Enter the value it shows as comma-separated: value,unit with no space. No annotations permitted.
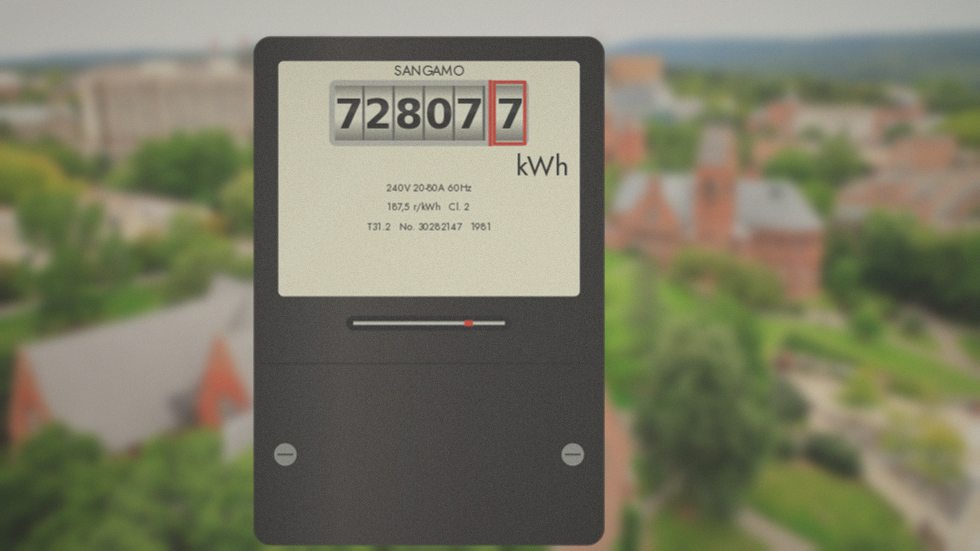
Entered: 72807.7,kWh
